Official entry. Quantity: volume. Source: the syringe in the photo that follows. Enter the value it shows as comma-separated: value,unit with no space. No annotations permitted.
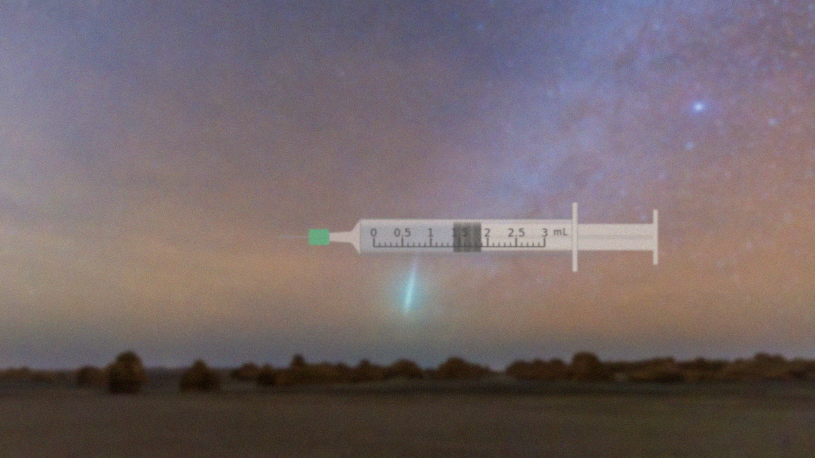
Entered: 1.4,mL
